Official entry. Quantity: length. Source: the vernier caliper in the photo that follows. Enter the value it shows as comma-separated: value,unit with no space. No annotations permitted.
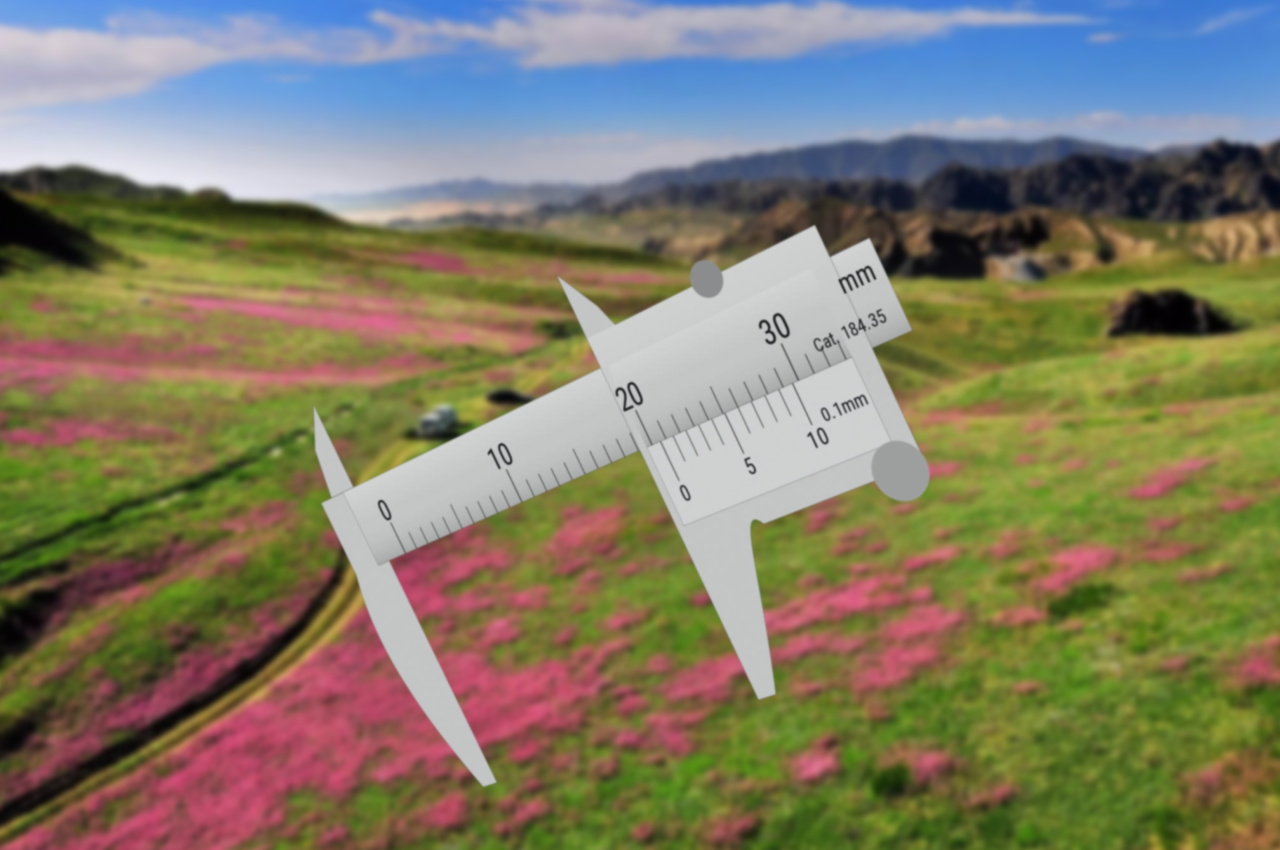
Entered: 20.6,mm
